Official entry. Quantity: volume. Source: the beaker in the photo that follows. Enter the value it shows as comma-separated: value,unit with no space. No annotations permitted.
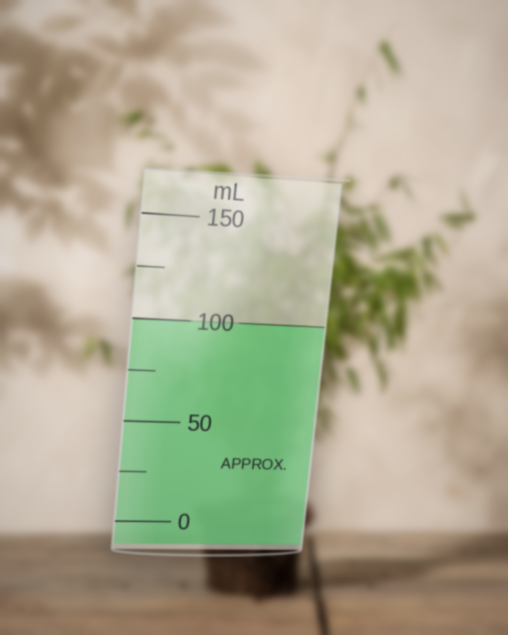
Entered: 100,mL
